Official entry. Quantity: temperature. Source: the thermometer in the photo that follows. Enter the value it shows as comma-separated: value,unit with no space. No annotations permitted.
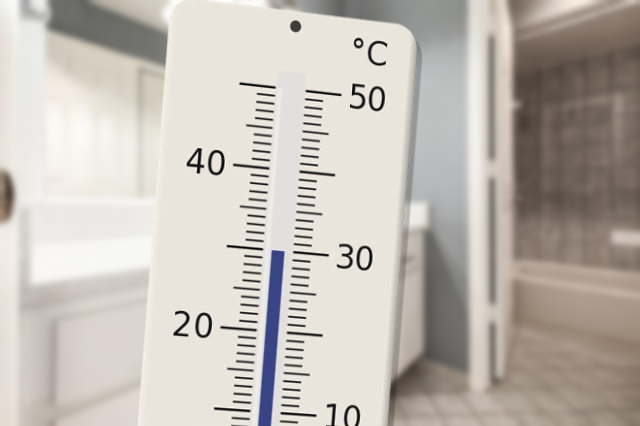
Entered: 30,°C
